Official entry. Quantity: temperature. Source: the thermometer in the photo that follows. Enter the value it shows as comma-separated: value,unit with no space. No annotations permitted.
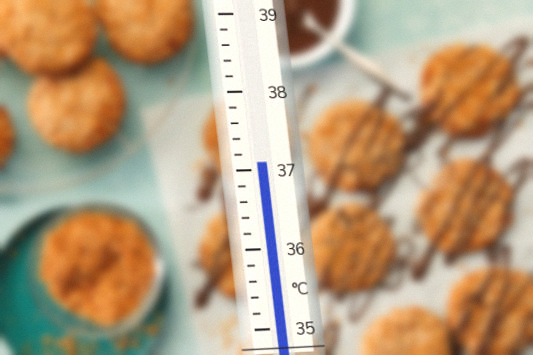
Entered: 37.1,°C
